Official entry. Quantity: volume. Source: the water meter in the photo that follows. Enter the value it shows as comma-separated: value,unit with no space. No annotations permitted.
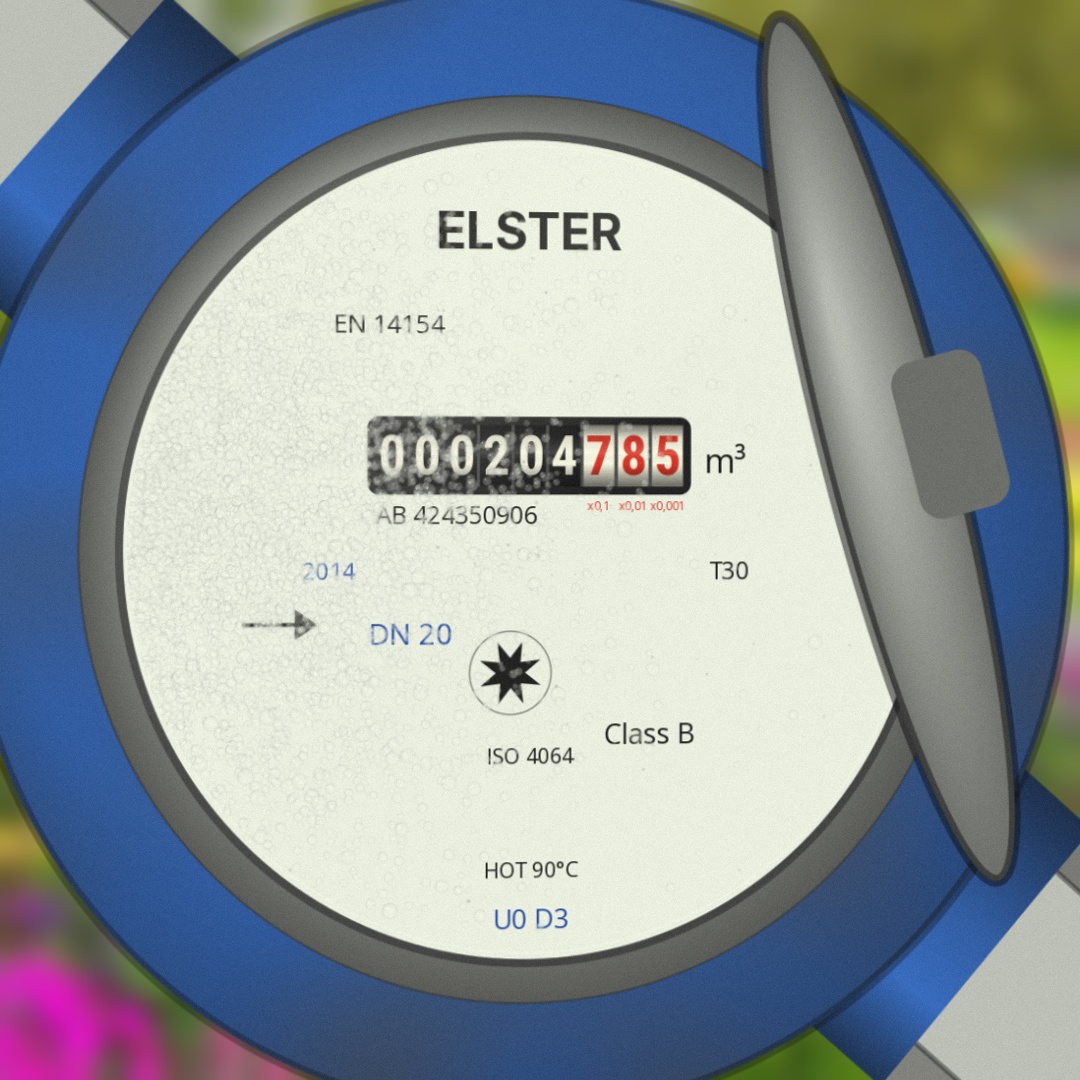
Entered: 204.785,m³
